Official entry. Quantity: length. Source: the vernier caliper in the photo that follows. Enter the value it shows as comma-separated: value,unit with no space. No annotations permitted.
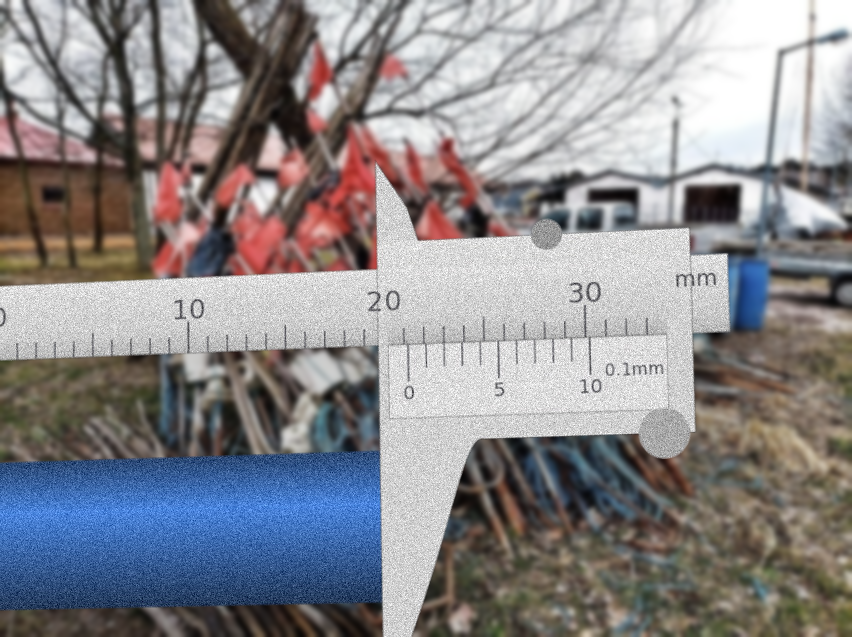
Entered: 21.2,mm
